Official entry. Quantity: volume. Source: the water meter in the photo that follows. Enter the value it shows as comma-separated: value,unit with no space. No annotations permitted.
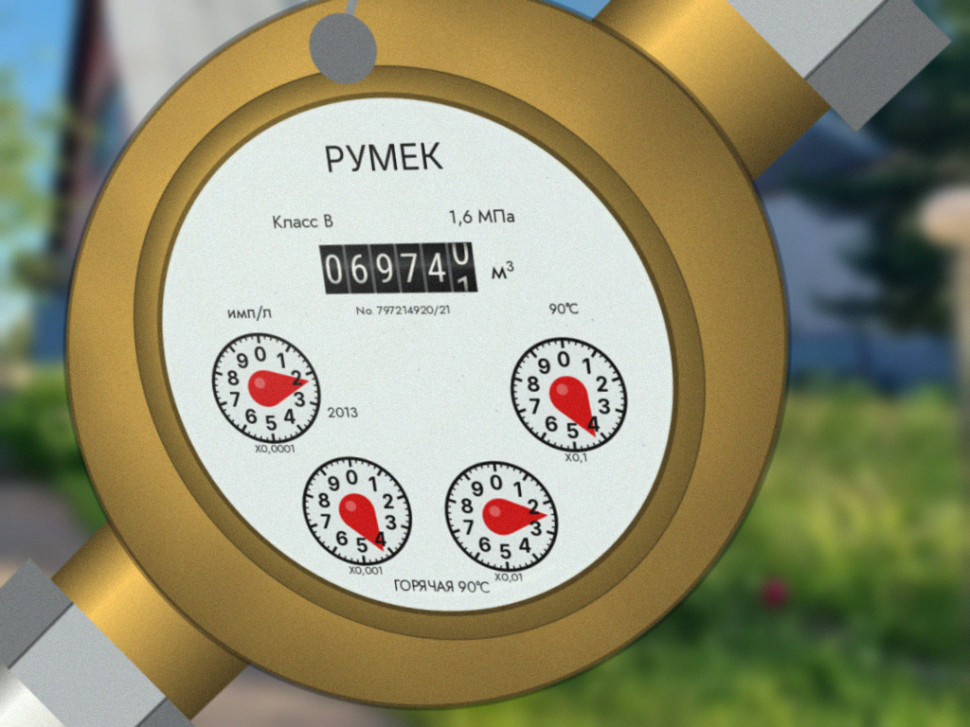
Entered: 69740.4242,m³
